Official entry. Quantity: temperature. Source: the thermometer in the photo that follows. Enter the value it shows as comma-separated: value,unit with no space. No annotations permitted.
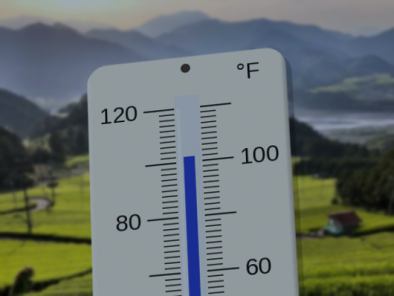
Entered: 102,°F
